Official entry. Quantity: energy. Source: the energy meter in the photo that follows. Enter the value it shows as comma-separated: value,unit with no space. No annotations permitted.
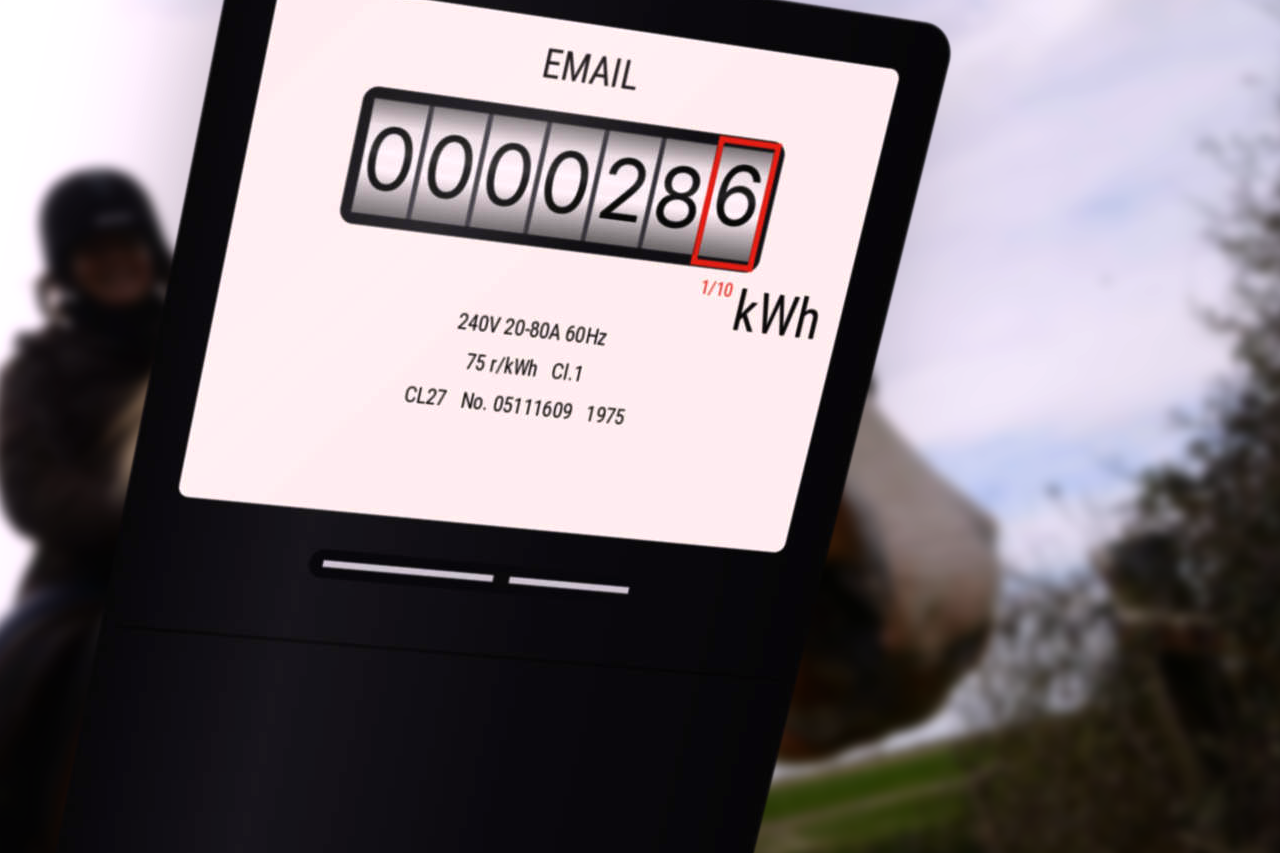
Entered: 28.6,kWh
